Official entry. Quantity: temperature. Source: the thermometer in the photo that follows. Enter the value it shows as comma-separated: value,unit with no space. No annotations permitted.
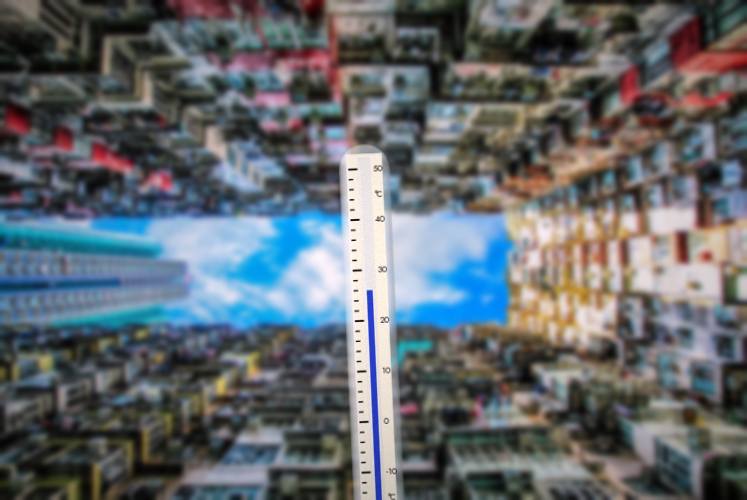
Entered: 26,°C
